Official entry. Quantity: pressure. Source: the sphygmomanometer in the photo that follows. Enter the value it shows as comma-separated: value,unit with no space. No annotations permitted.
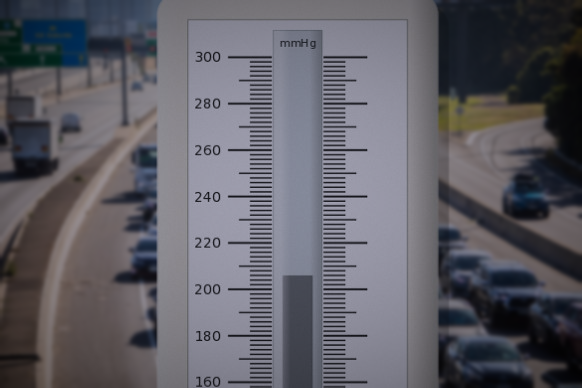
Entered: 206,mmHg
